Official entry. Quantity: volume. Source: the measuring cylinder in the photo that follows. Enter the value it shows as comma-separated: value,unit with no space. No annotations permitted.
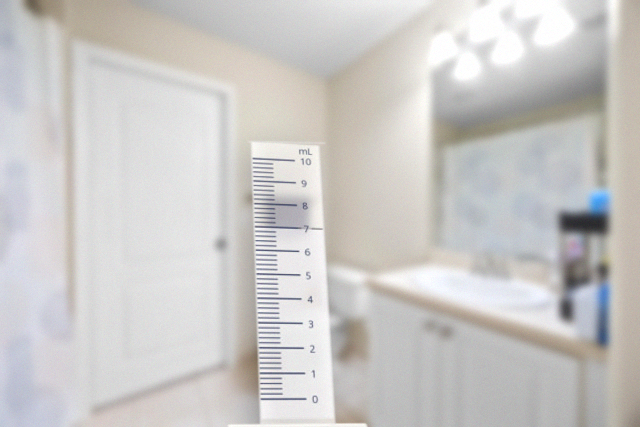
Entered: 7,mL
